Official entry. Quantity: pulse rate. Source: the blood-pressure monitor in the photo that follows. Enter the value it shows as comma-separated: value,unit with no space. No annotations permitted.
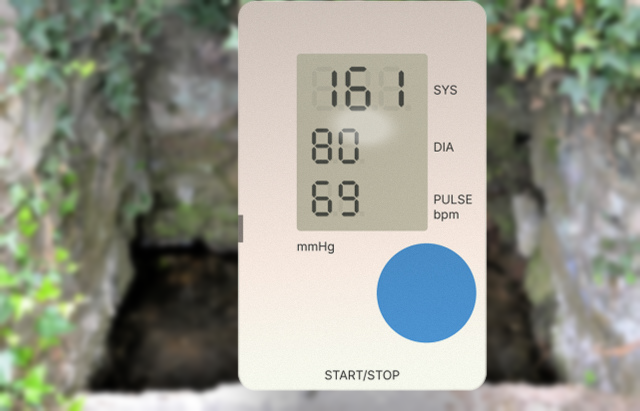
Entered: 69,bpm
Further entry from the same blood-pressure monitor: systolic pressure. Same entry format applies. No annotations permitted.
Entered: 161,mmHg
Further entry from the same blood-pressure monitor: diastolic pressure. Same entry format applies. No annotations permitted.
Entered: 80,mmHg
